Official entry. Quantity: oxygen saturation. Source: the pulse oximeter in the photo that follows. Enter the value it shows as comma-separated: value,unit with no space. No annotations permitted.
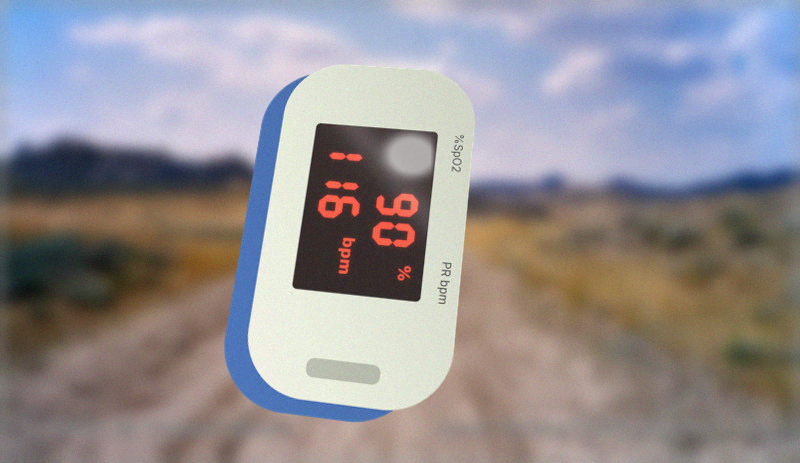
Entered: 90,%
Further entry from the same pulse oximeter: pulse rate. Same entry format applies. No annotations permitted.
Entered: 116,bpm
